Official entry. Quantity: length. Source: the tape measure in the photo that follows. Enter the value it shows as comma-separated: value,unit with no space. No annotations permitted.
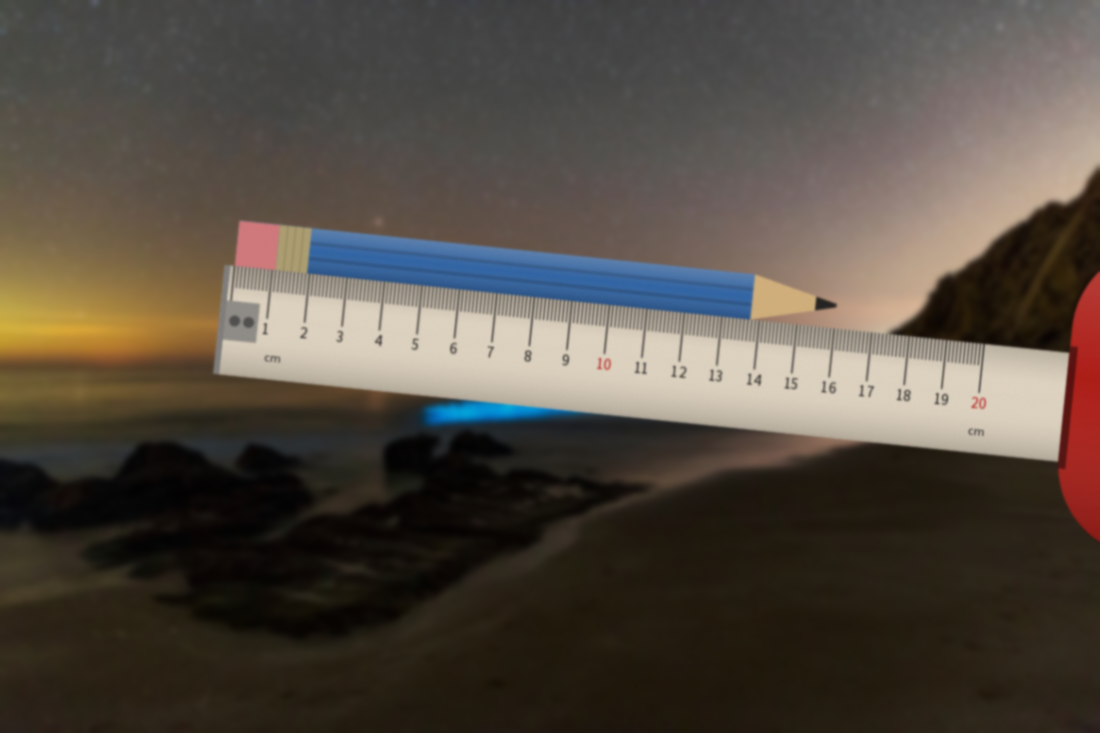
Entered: 16,cm
